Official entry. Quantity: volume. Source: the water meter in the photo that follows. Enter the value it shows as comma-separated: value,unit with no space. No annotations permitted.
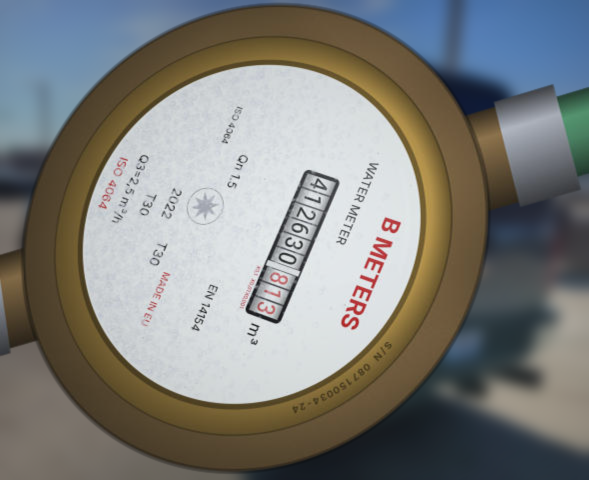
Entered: 412630.813,m³
